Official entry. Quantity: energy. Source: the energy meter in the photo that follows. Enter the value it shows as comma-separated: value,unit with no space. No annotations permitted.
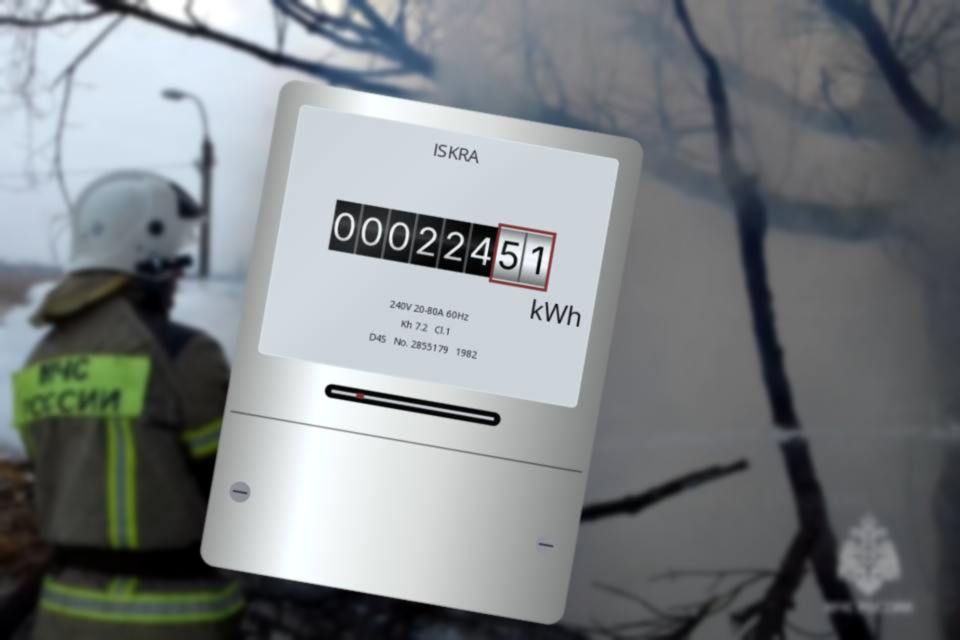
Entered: 224.51,kWh
